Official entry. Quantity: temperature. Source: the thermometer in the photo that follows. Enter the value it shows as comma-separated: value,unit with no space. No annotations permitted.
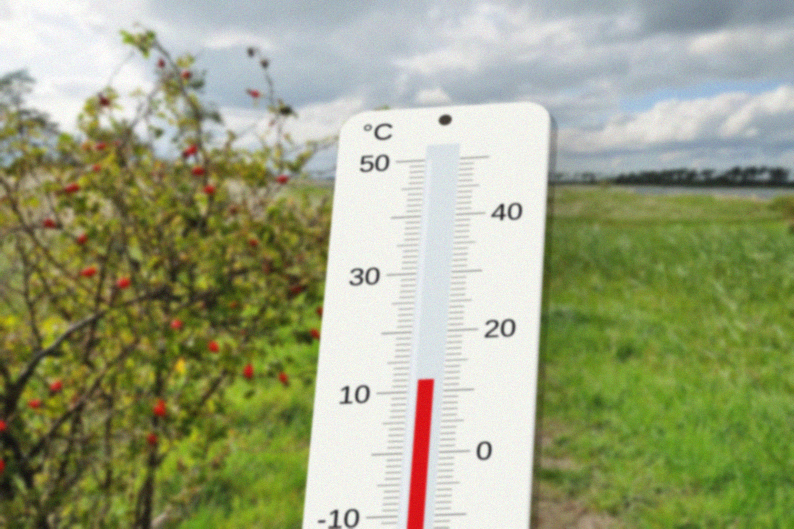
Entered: 12,°C
